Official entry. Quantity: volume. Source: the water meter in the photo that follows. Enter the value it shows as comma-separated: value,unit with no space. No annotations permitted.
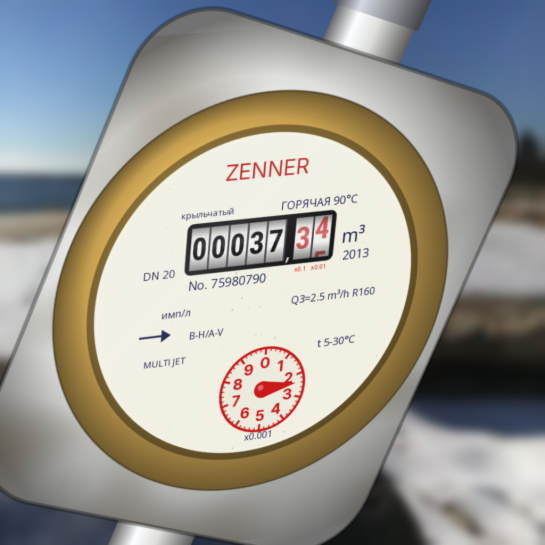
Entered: 37.342,m³
